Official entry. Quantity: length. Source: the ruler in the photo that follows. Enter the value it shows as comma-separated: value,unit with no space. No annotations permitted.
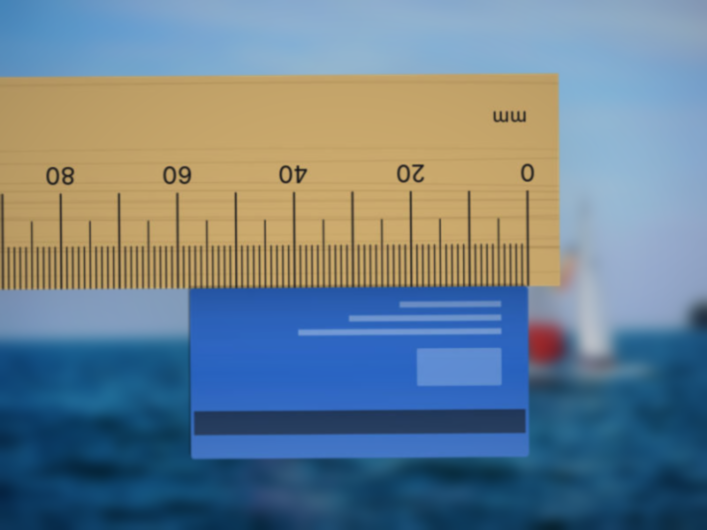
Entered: 58,mm
